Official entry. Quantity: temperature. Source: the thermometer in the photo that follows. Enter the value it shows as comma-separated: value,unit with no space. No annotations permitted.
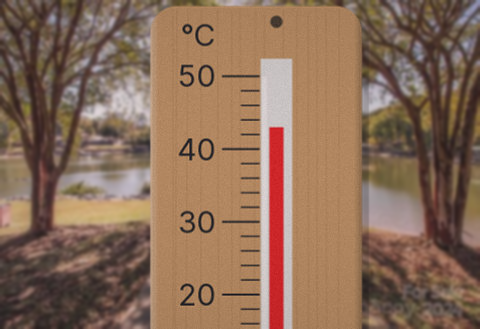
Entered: 43,°C
